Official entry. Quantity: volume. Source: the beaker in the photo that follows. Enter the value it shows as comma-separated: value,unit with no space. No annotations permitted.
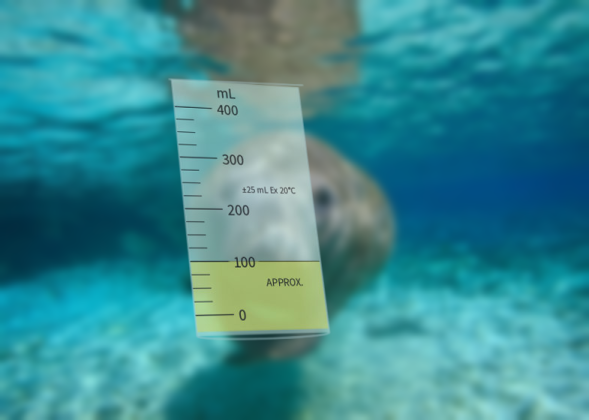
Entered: 100,mL
